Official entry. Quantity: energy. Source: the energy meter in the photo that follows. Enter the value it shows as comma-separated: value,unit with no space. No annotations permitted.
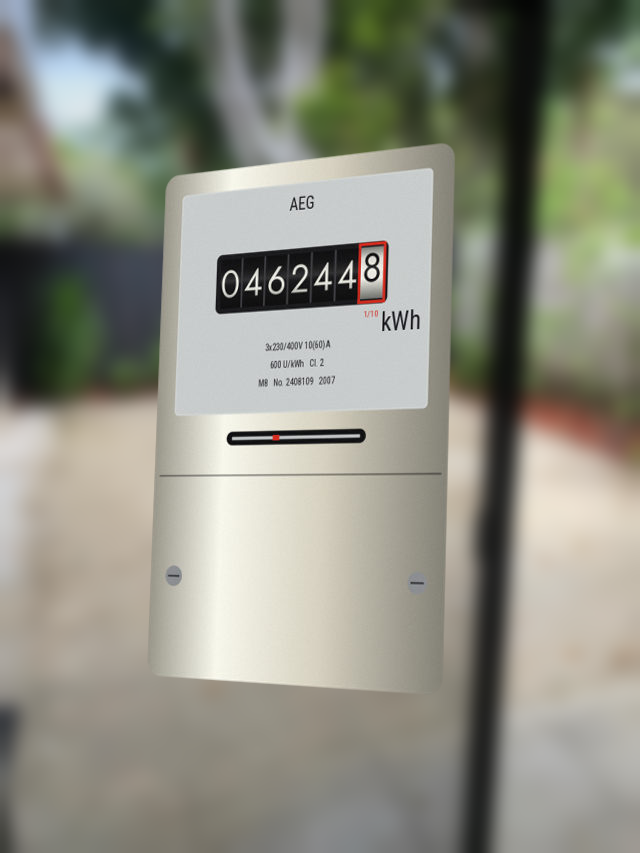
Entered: 46244.8,kWh
